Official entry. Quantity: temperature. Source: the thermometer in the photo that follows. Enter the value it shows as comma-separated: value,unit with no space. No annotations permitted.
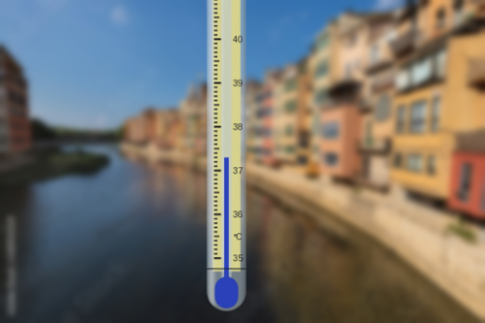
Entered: 37.3,°C
